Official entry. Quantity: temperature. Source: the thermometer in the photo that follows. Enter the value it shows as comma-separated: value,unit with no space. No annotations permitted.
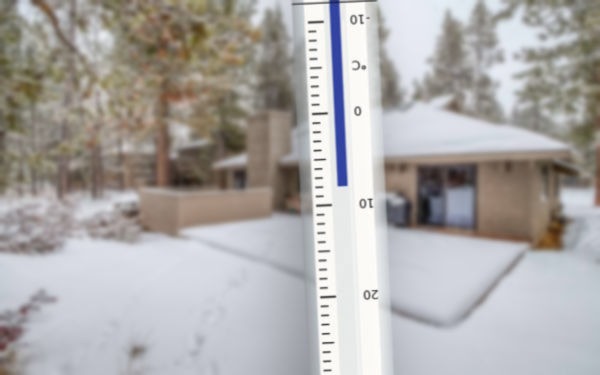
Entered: 8,°C
